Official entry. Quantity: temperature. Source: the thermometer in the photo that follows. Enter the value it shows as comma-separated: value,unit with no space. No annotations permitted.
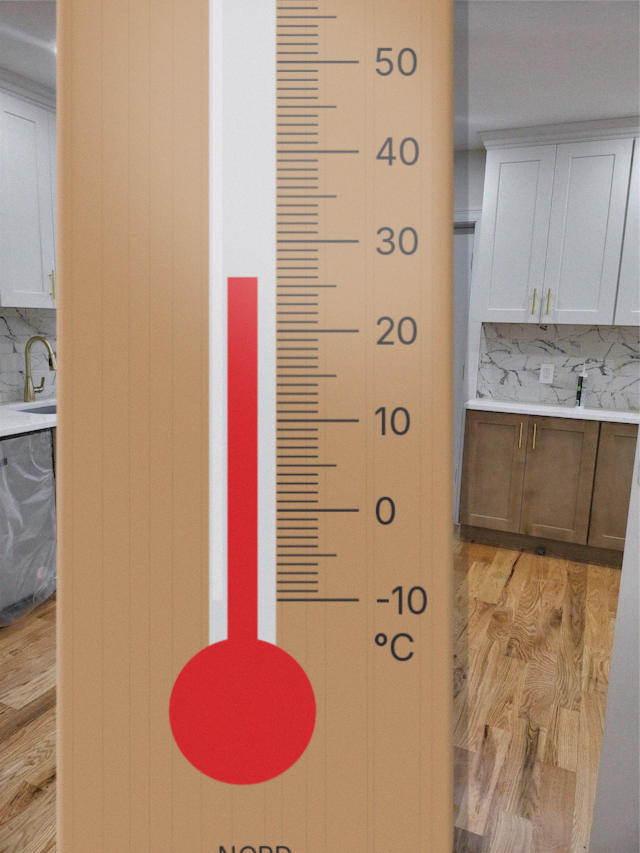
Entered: 26,°C
